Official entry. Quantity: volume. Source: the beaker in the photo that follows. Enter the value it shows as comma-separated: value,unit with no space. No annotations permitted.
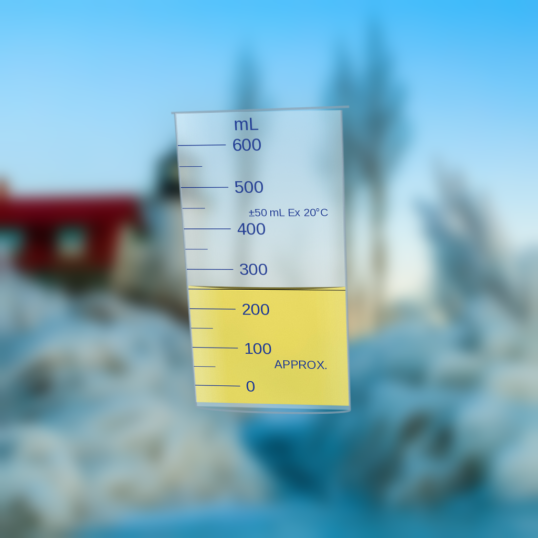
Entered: 250,mL
